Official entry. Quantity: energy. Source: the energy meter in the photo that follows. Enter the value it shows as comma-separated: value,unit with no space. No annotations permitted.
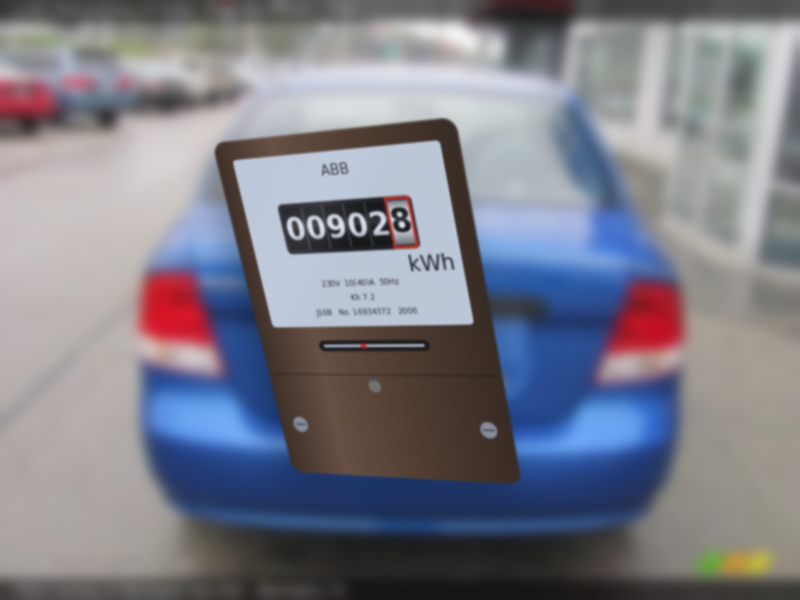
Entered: 902.8,kWh
